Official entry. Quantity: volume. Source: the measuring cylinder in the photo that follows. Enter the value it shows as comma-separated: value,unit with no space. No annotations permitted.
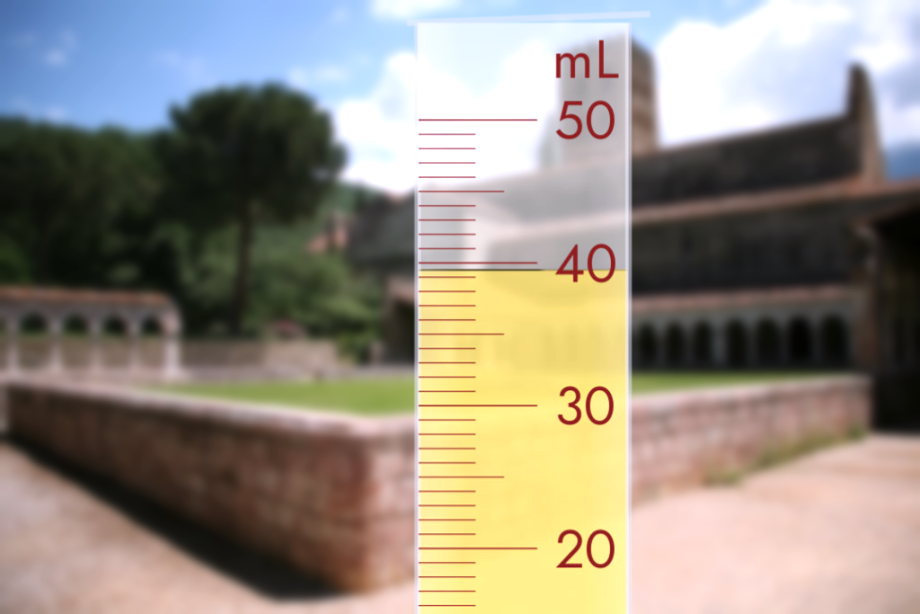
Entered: 39.5,mL
